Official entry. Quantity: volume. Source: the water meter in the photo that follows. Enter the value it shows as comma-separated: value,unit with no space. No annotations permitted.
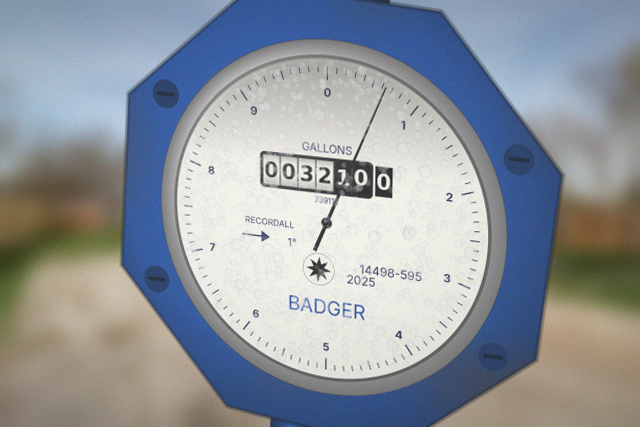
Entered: 32100.6,gal
